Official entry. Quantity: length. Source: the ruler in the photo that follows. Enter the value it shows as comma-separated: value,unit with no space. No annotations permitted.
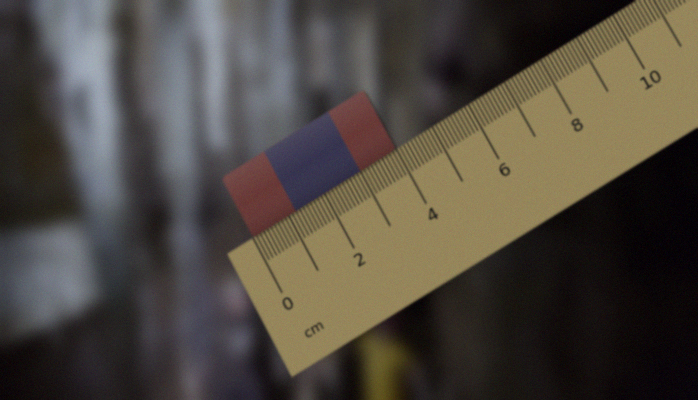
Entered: 4,cm
